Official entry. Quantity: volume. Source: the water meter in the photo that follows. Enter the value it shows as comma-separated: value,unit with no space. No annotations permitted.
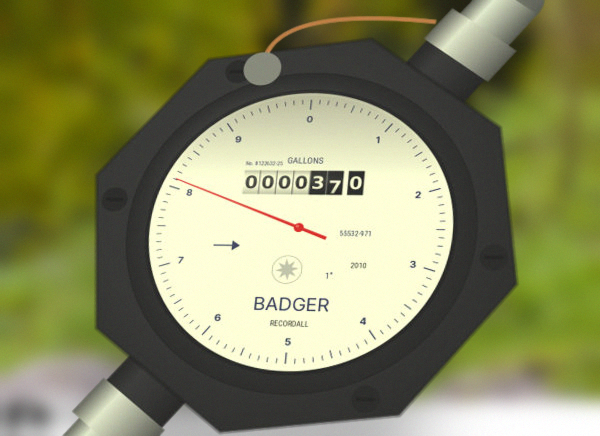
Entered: 368.1,gal
